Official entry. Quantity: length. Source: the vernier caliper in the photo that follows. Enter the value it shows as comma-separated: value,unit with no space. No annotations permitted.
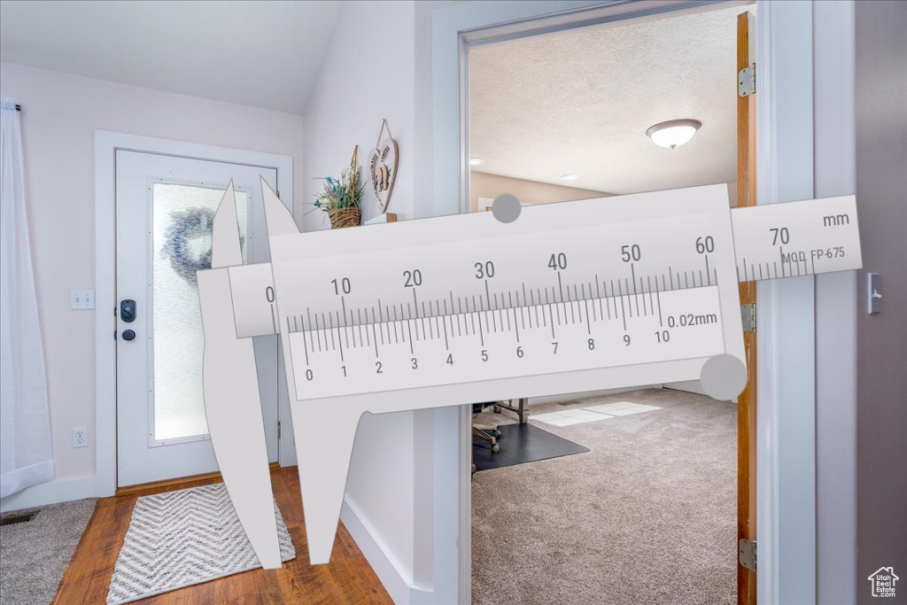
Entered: 4.0,mm
